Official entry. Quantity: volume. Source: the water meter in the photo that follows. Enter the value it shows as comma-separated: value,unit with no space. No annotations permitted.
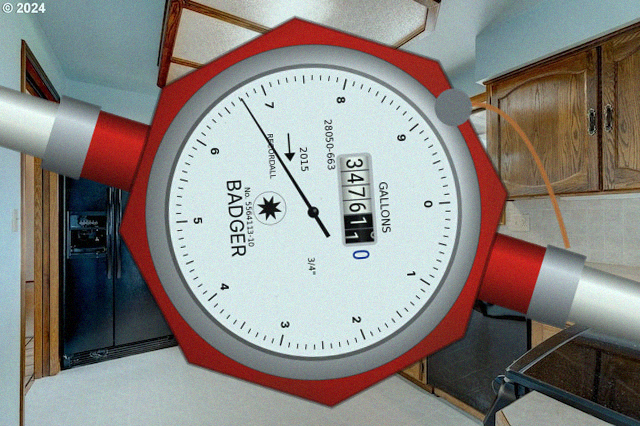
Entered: 3476106.7,gal
